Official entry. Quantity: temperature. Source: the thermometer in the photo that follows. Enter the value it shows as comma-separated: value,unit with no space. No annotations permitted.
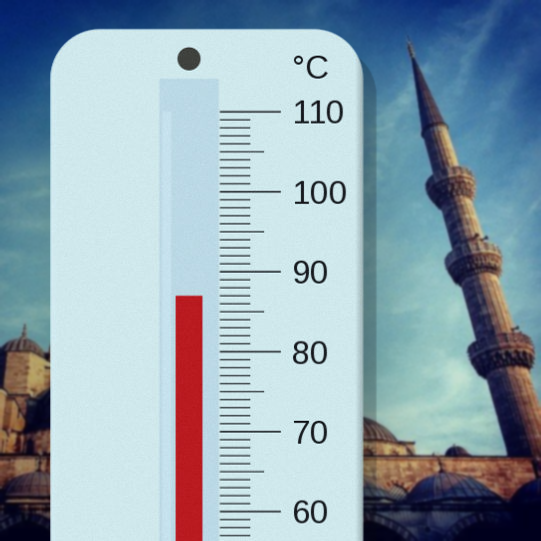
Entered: 87,°C
